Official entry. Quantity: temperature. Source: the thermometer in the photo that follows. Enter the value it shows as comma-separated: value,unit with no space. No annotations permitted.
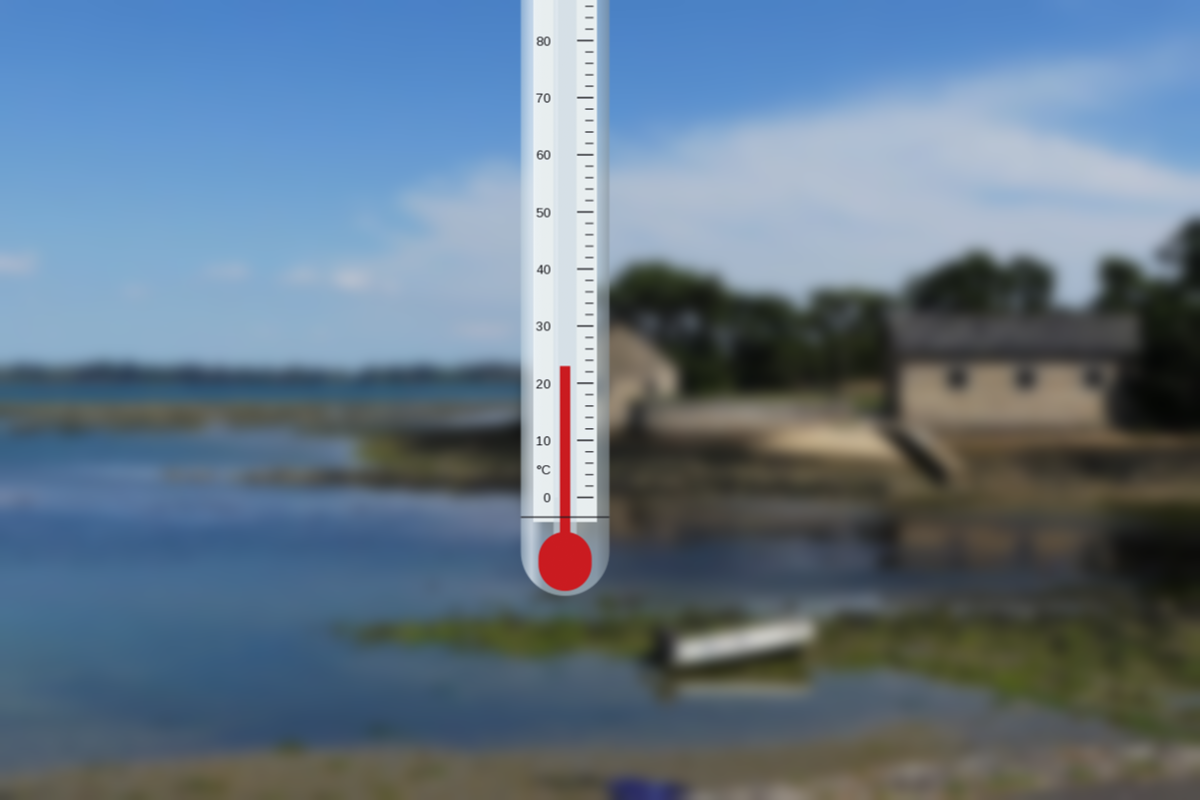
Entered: 23,°C
